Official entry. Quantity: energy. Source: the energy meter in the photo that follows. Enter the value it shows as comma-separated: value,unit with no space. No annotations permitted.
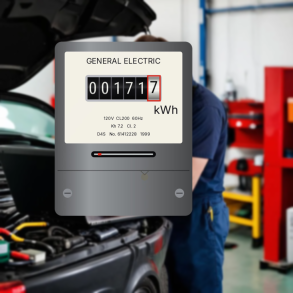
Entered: 171.7,kWh
